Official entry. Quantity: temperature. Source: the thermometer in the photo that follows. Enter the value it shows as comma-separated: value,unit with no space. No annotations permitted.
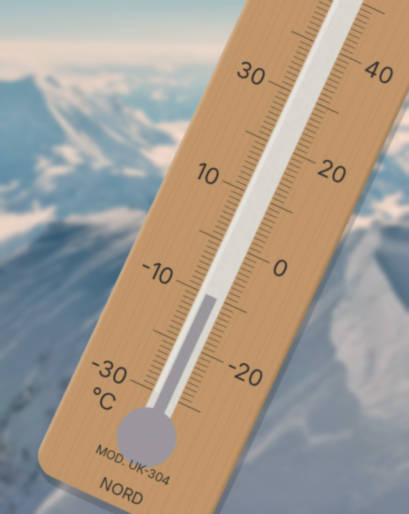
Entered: -10,°C
